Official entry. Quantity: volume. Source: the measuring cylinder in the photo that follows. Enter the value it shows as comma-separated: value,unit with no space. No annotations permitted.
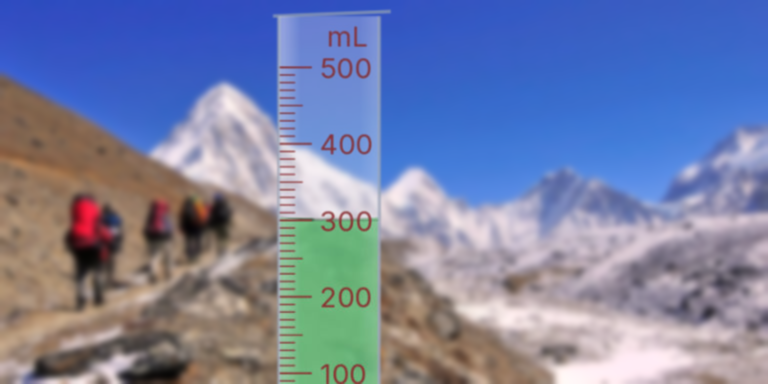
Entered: 300,mL
